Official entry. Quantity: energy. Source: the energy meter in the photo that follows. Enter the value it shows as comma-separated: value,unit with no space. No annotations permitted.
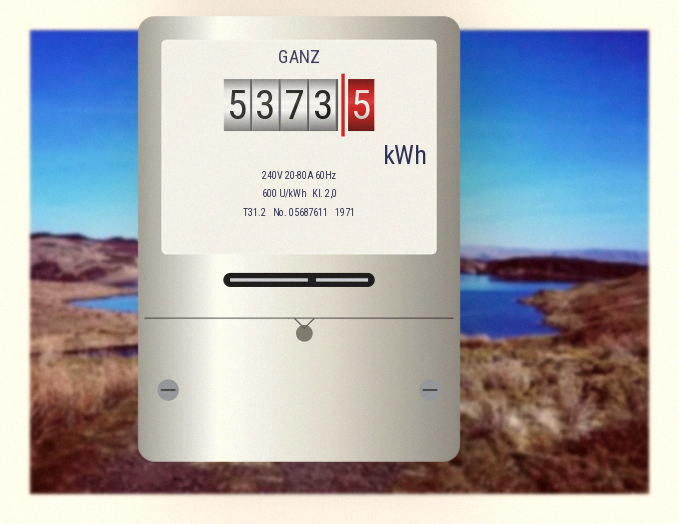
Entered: 5373.5,kWh
